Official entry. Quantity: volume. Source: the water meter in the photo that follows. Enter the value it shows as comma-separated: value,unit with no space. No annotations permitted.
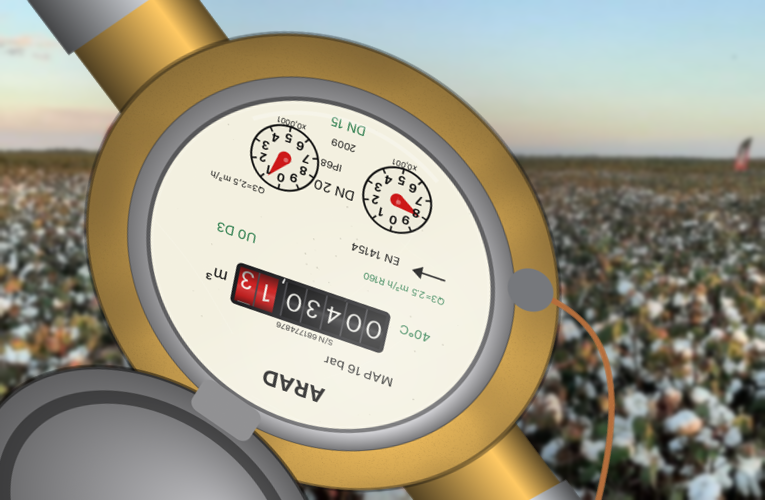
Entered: 430.1280,m³
